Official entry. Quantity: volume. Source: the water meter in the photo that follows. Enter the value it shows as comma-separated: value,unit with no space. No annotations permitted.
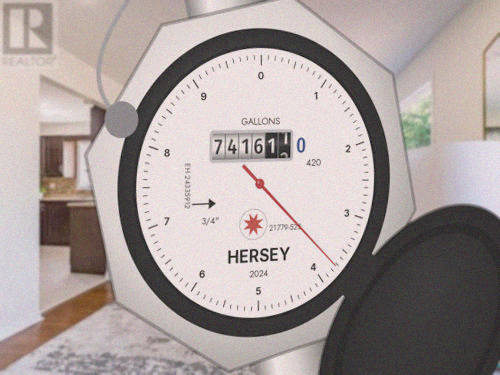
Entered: 7416113.7,gal
